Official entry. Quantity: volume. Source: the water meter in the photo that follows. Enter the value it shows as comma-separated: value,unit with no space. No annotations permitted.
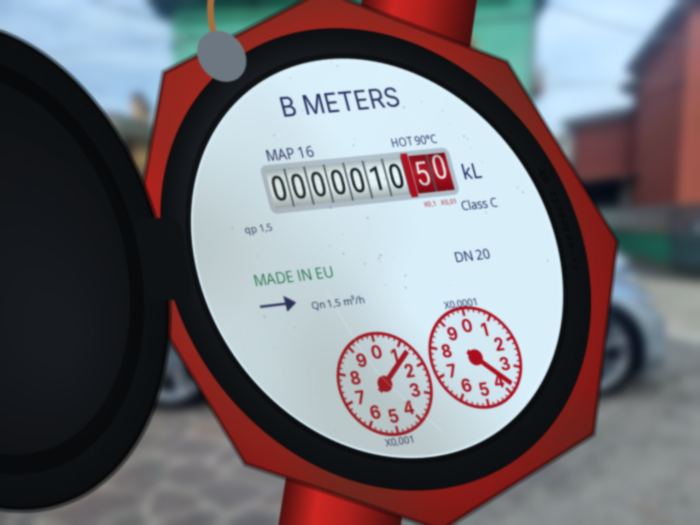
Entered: 10.5013,kL
